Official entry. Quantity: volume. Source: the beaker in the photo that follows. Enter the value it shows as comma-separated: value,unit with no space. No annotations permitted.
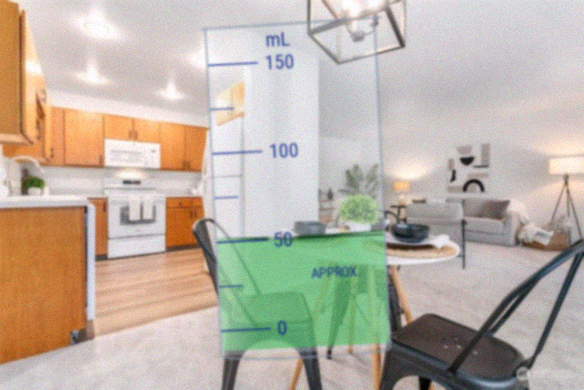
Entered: 50,mL
